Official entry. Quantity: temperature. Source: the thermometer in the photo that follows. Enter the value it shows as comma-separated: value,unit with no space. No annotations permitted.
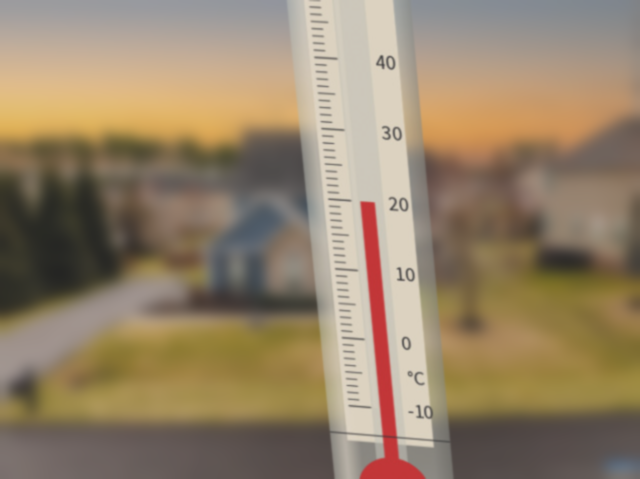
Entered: 20,°C
